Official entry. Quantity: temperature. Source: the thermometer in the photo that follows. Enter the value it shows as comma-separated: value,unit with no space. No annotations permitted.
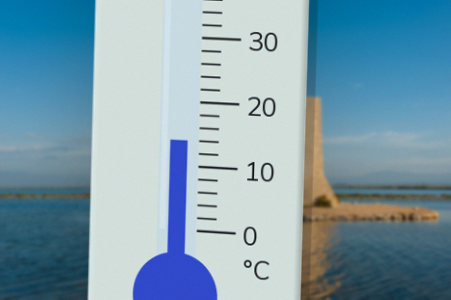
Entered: 14,°C
